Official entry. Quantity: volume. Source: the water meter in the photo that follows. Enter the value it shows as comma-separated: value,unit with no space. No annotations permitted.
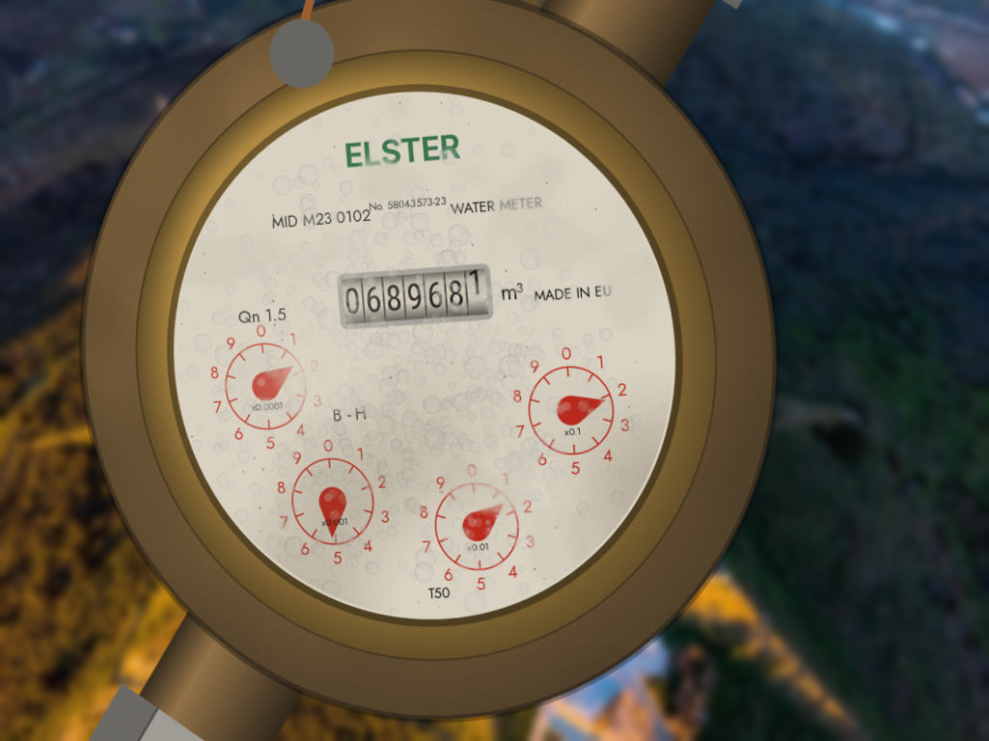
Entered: 689681.2151,m³
